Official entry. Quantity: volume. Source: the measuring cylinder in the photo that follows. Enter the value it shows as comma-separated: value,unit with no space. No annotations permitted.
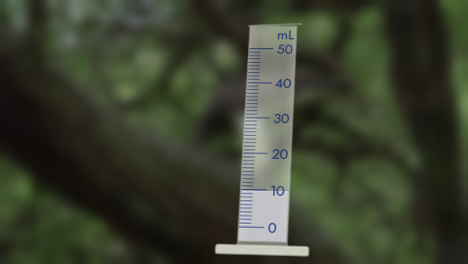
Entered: 10,mL
